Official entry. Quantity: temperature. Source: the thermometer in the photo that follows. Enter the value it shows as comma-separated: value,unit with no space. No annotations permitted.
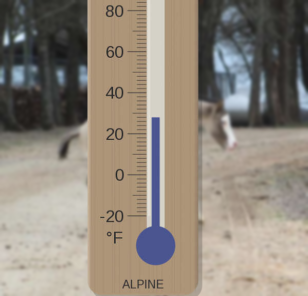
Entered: 28,°F
